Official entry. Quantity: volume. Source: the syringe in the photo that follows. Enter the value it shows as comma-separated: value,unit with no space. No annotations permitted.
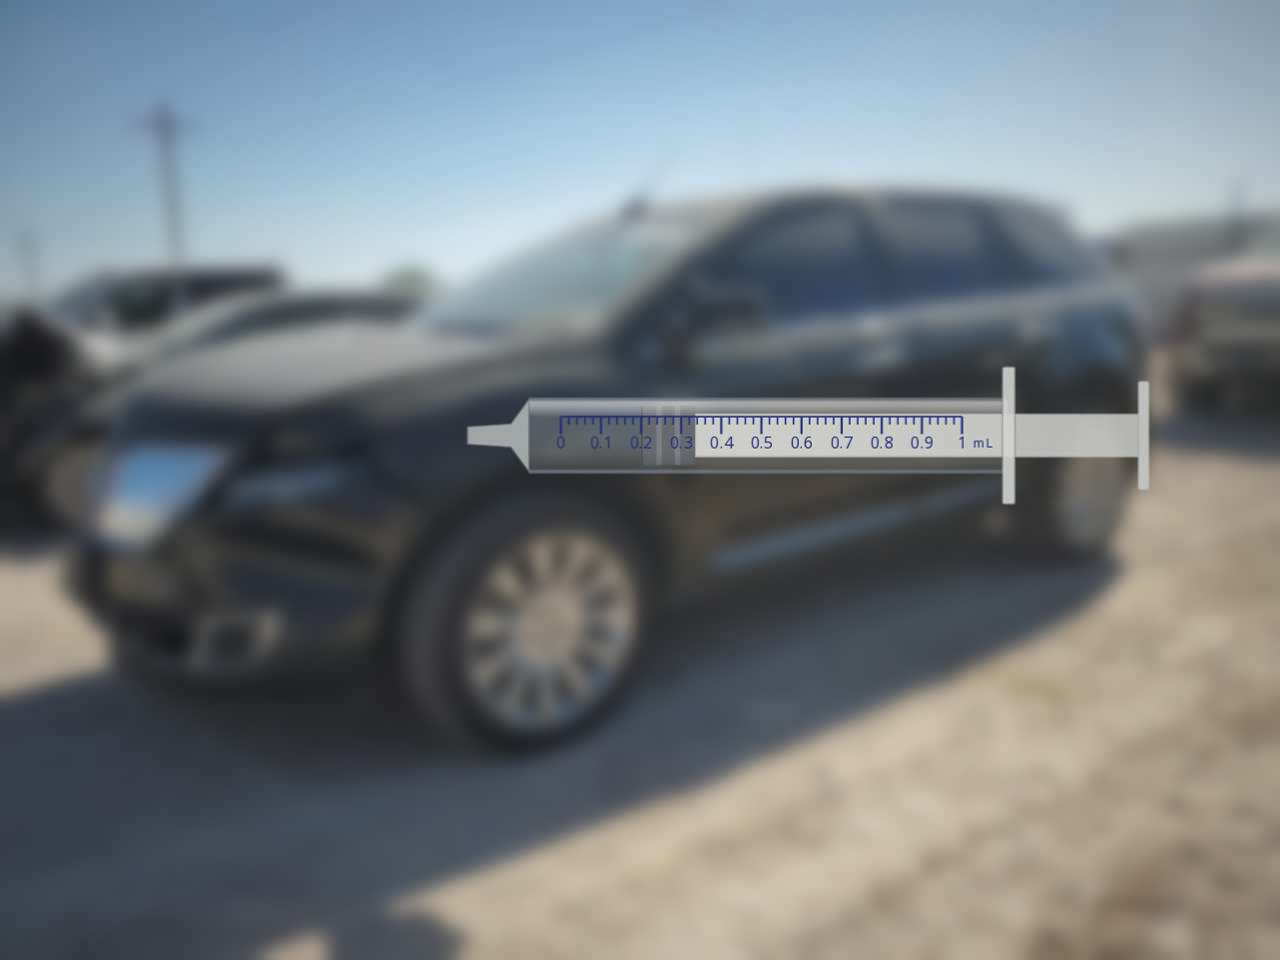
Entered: 0.2,mL
